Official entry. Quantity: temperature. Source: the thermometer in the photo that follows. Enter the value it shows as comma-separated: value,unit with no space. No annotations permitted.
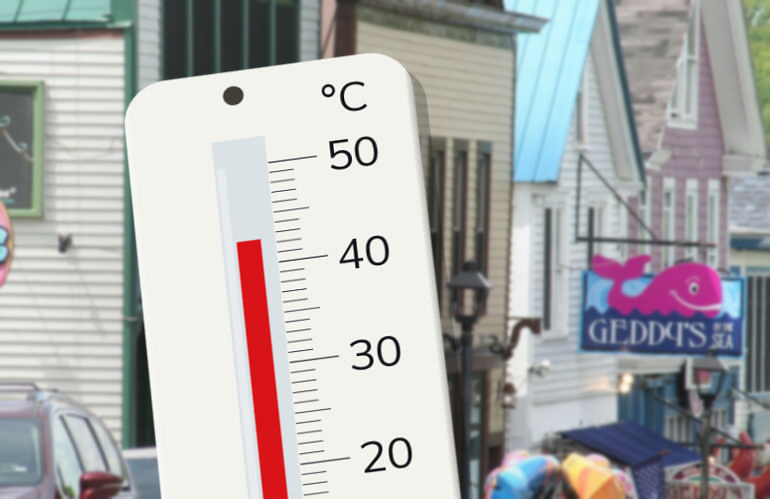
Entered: 42.5,°C
